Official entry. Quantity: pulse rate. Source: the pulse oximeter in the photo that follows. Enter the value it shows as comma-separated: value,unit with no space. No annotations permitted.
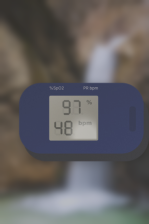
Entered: 48,bpm
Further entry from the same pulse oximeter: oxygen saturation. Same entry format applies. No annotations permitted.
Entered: 97,%
